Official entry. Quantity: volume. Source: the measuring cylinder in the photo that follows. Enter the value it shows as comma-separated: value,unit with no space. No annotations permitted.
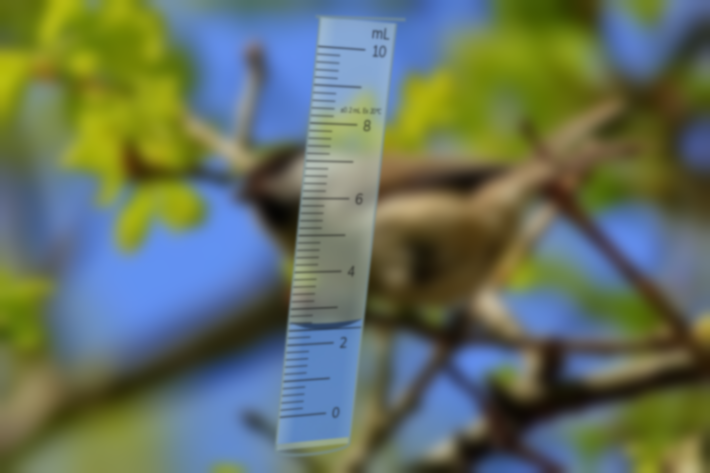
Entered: 2.4,mL
